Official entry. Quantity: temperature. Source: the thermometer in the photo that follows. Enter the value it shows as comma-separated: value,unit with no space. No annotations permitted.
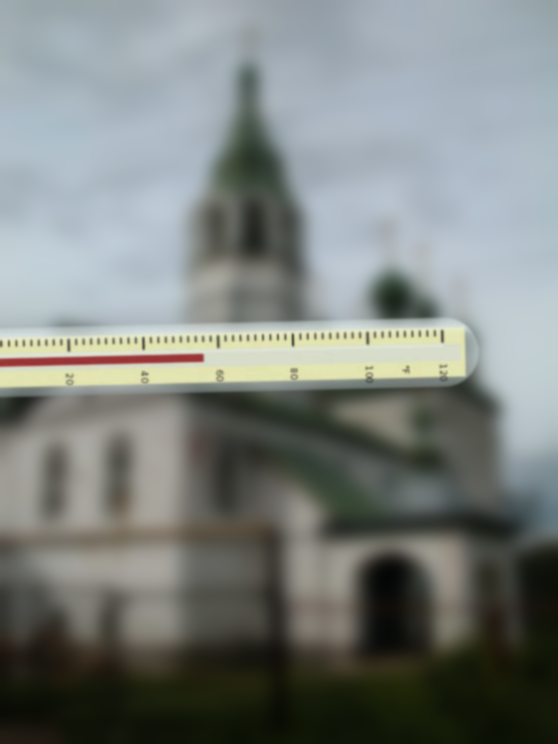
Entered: 56,°F
